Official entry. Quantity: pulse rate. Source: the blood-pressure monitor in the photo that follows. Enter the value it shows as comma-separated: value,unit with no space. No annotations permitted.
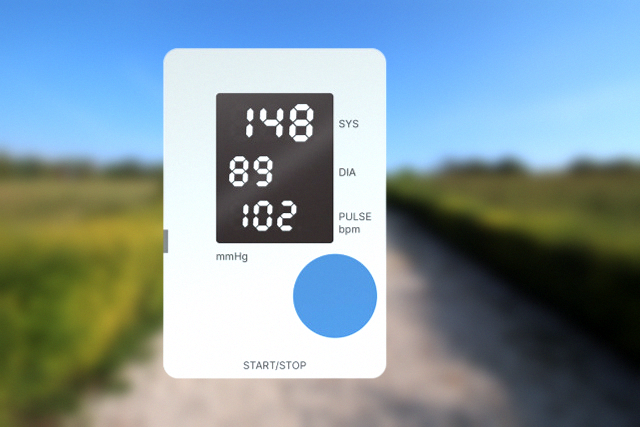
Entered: 102,bpm
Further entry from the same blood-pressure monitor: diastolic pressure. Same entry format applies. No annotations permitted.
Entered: 89,mmHg
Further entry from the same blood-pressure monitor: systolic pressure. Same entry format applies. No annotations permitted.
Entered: 148,mmHg
